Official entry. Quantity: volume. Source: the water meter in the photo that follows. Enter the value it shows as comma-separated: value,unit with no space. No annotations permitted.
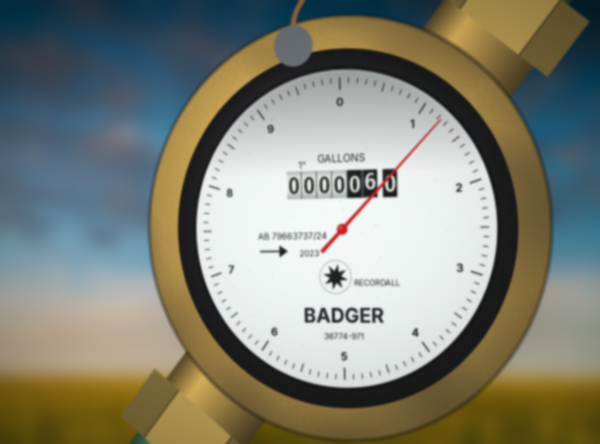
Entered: 61.2,gal
